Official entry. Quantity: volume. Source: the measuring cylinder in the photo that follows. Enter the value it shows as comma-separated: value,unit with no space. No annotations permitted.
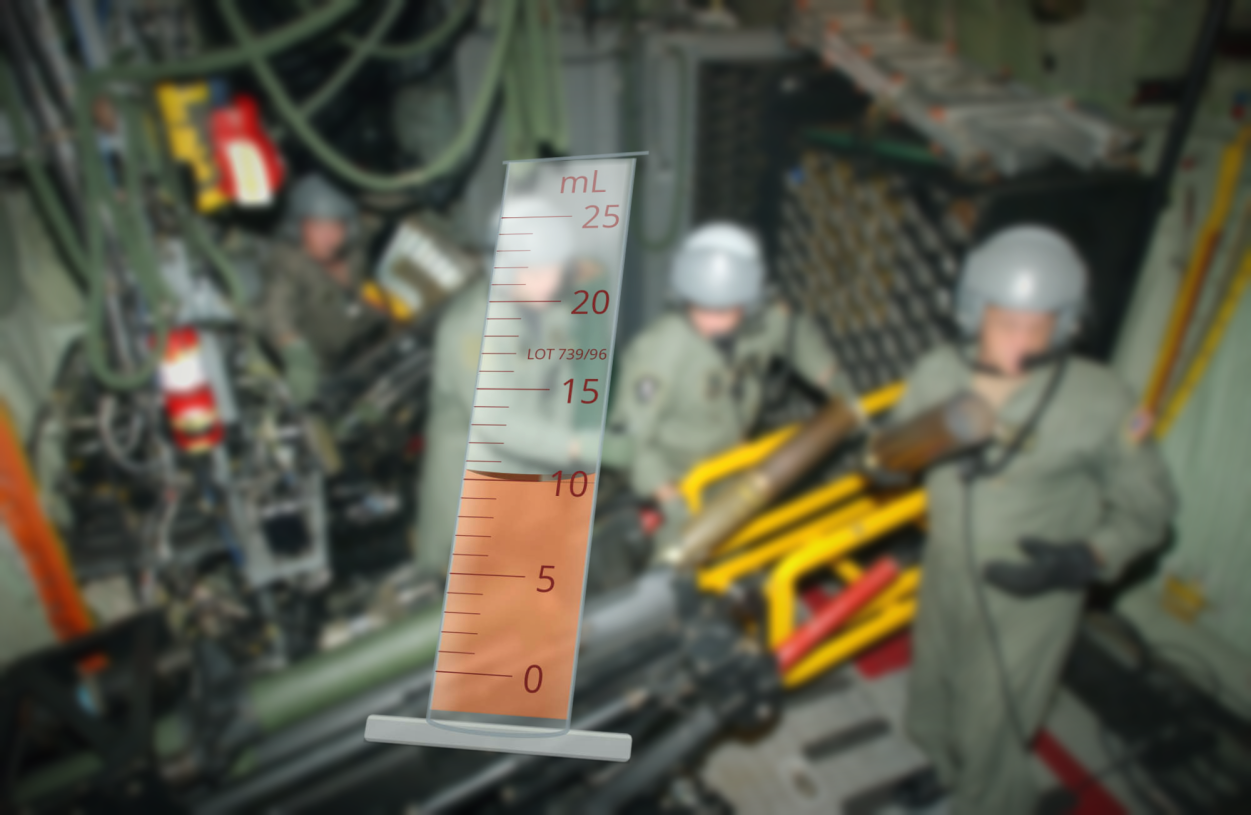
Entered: 10,mL
